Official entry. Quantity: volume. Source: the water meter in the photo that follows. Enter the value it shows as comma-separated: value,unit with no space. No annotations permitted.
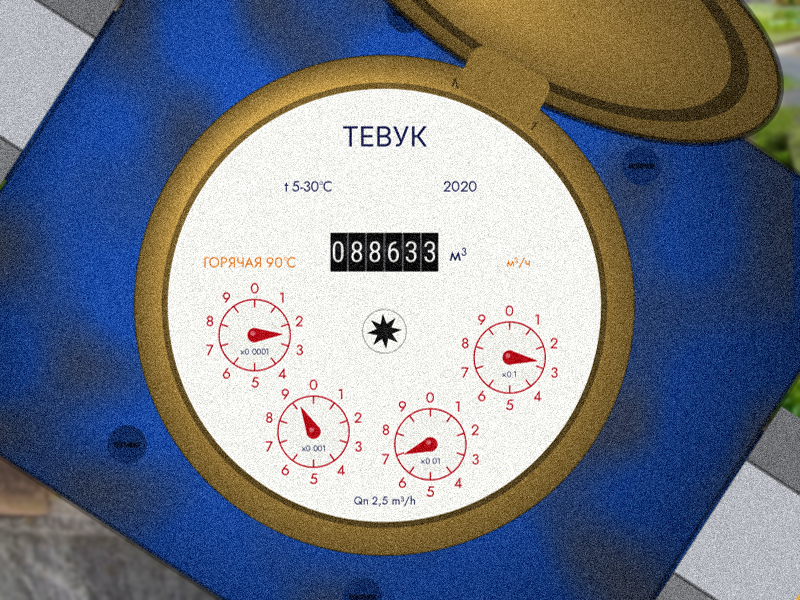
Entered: 88633.2692,m³
